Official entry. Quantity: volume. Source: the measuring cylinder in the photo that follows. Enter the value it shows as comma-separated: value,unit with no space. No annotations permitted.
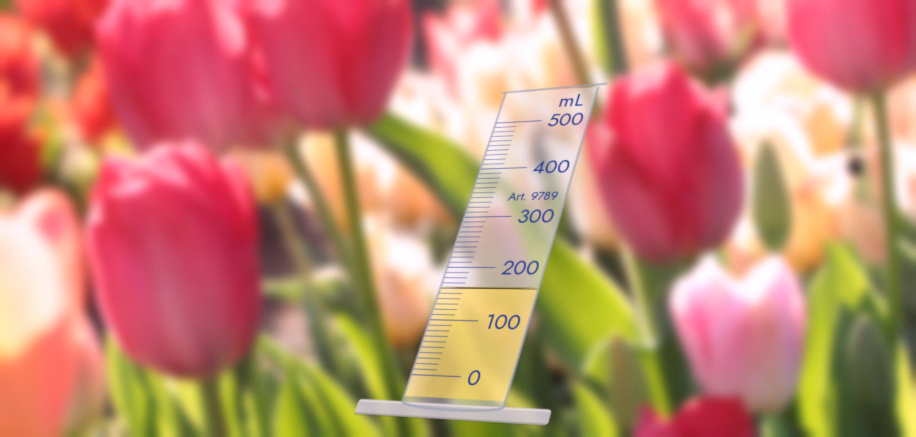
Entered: 160,mL
